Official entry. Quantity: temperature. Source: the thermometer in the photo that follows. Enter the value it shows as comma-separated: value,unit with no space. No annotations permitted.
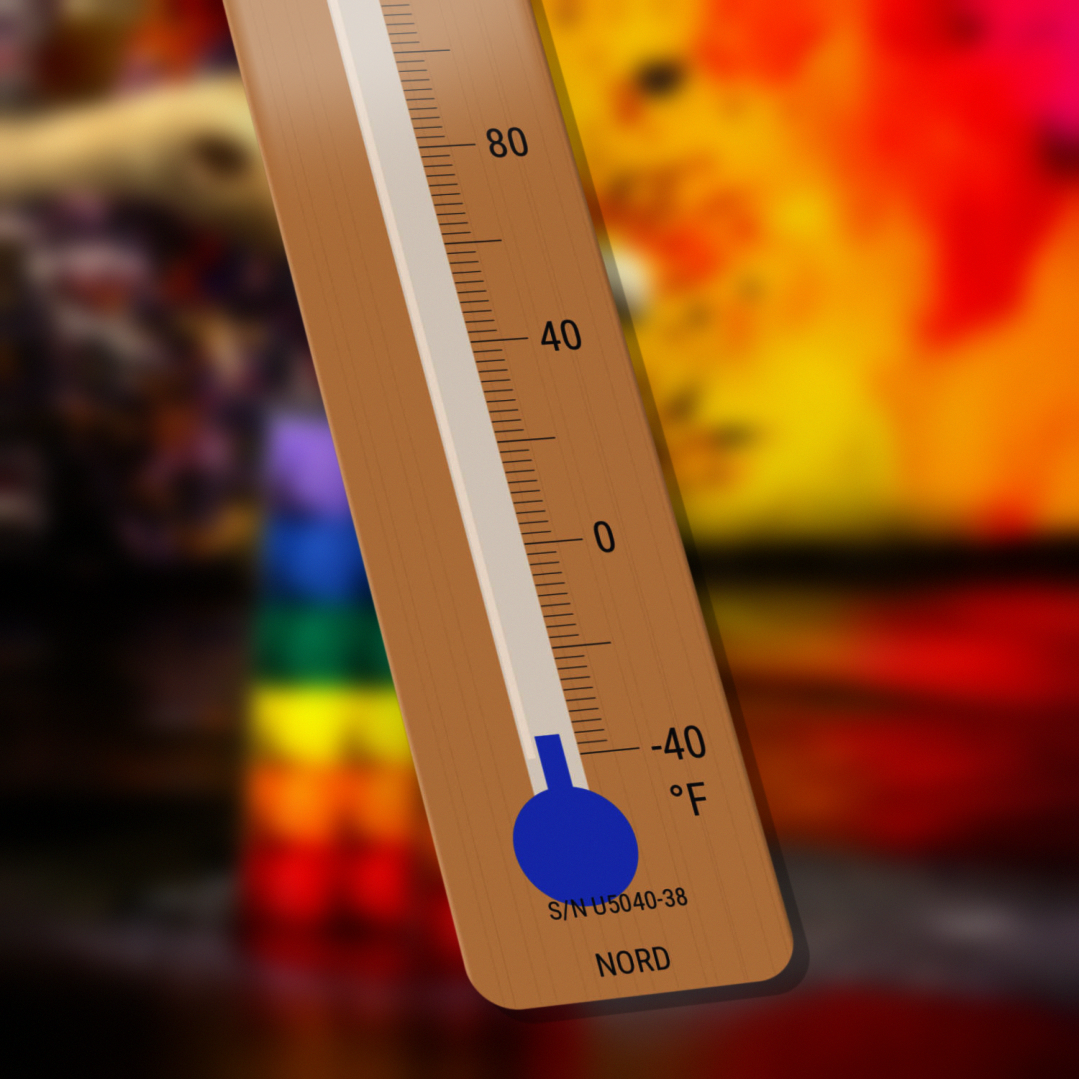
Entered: -36,°F
